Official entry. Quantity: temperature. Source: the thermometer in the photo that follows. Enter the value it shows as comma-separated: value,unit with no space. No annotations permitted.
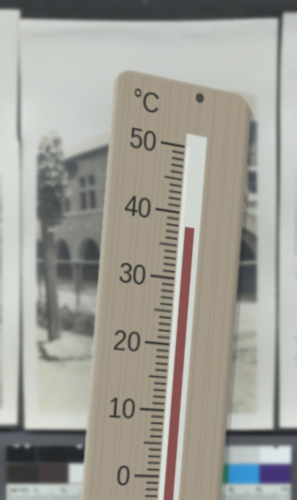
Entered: 38,°C
